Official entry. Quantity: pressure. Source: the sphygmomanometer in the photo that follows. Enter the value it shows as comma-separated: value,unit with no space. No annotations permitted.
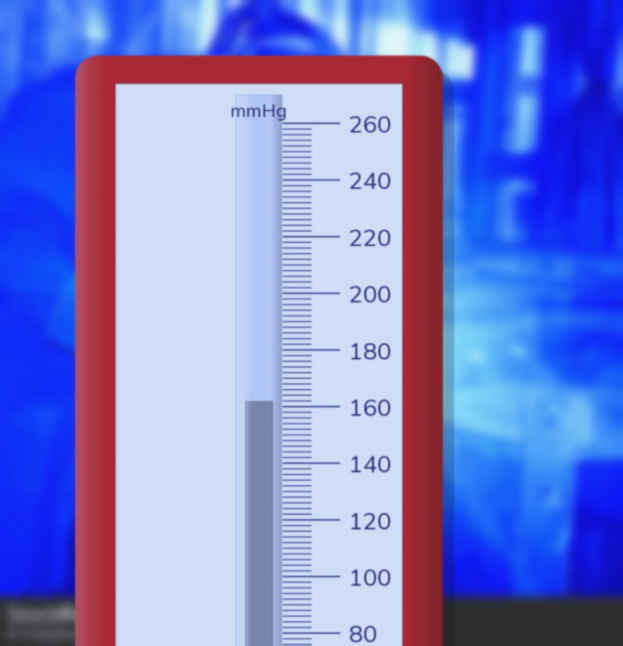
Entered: 162,mmHg
